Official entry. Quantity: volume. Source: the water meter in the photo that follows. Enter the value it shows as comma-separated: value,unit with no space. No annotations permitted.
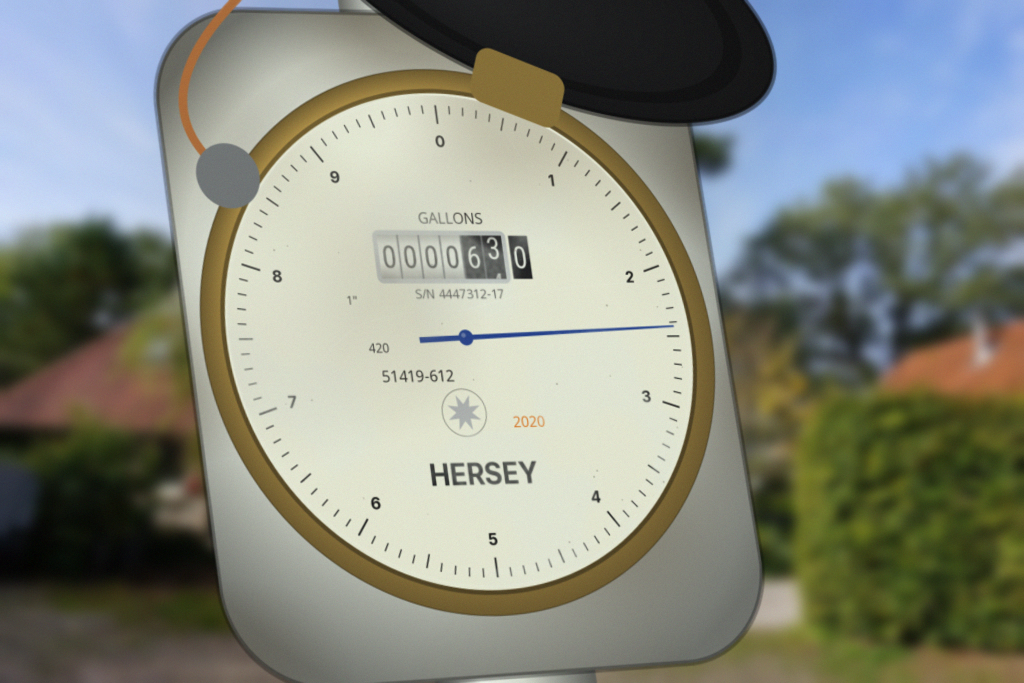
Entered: 632.4,gal
